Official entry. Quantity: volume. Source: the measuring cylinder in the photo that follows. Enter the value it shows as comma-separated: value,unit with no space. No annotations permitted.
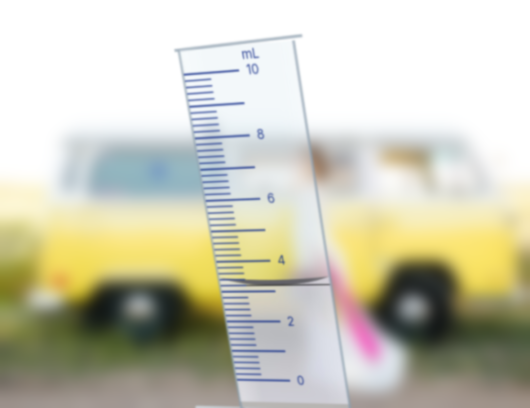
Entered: 3.2,mL
